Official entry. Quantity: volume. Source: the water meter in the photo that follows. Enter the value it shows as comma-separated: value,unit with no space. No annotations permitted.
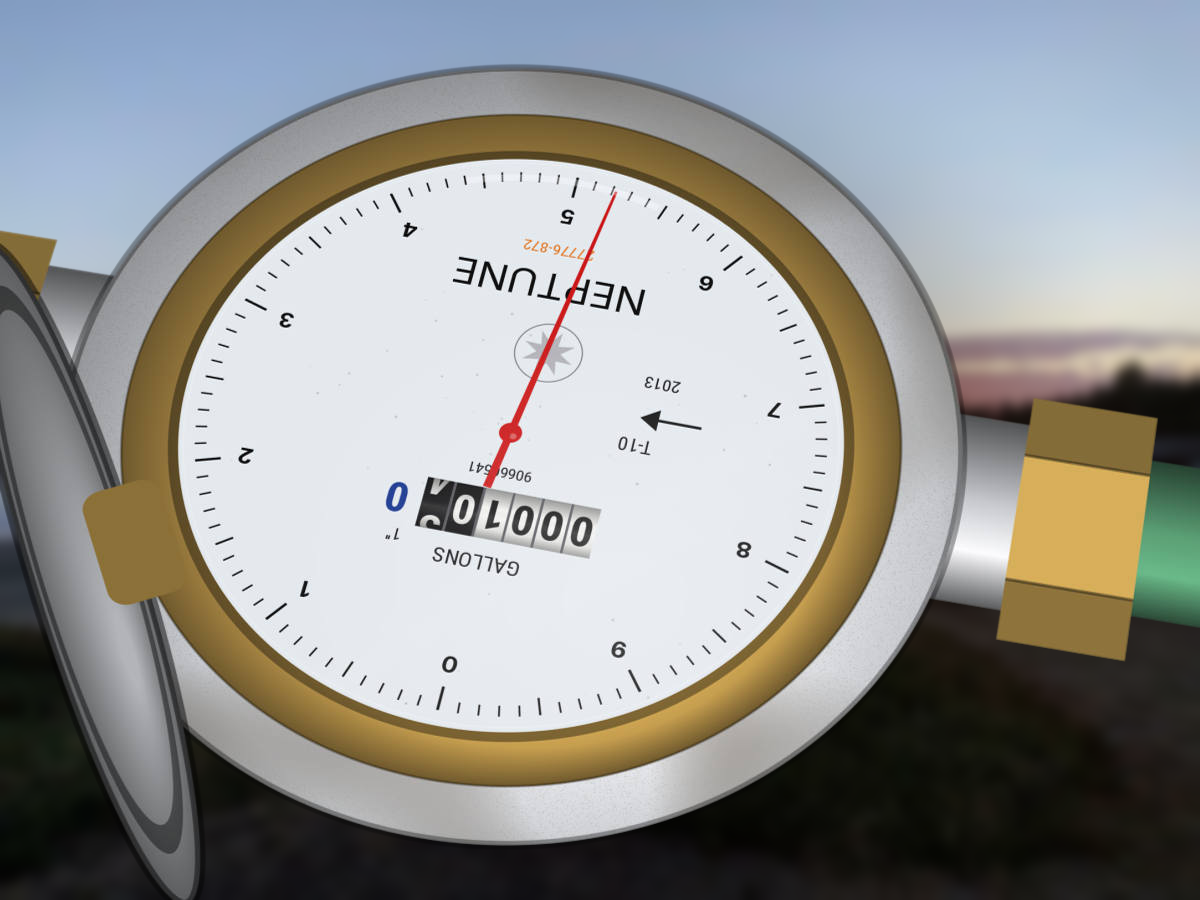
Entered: 1035.2,gal
